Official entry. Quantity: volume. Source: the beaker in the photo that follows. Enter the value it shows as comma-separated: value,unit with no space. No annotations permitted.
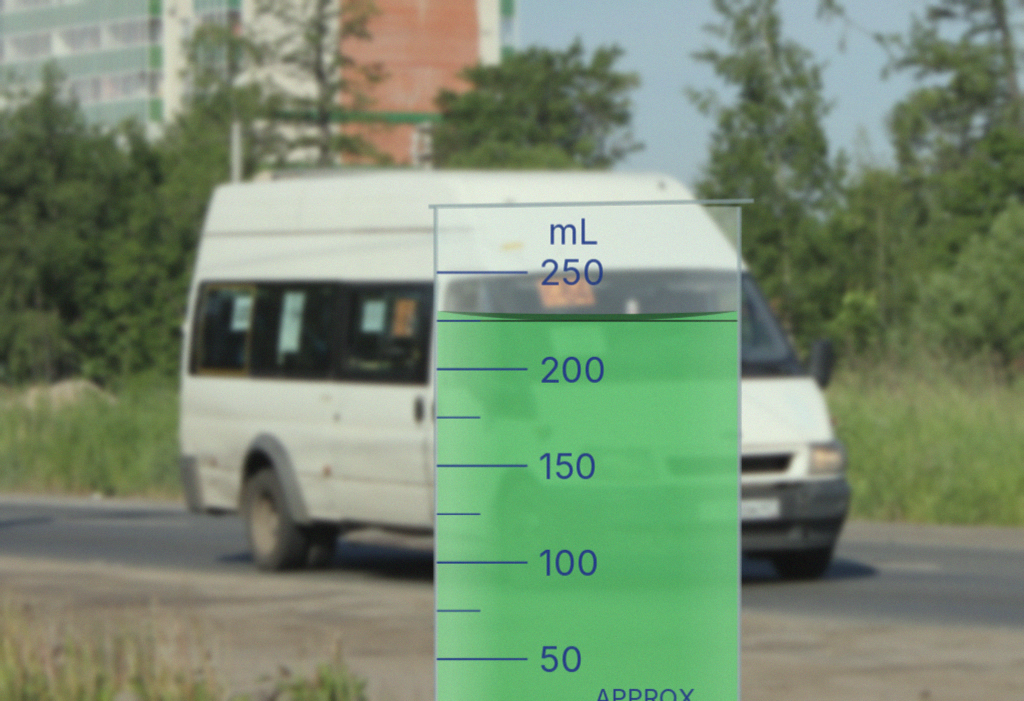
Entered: 225,mL
